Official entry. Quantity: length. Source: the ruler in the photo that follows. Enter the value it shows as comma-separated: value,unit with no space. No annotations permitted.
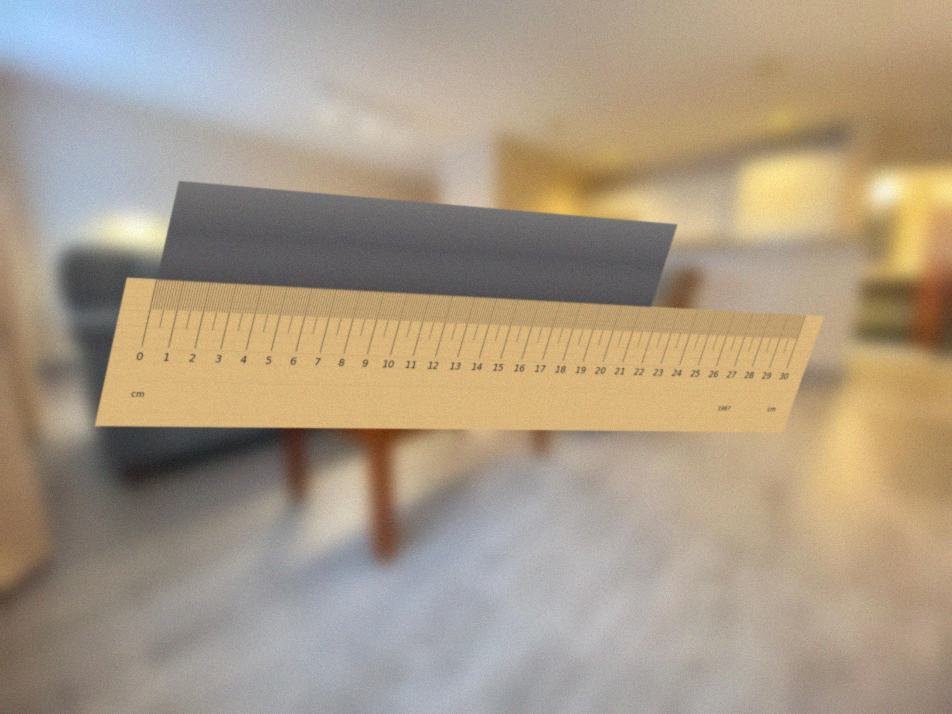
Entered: 21.5,cm
